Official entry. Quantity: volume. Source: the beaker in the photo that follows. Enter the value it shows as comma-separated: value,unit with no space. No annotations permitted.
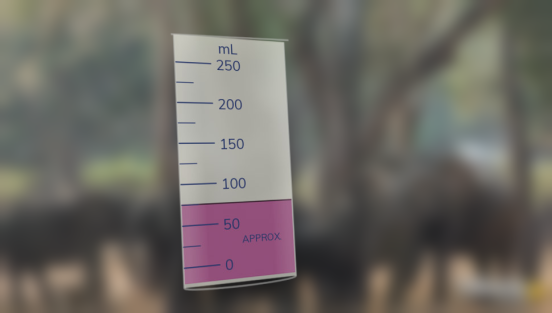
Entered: 75,mL
